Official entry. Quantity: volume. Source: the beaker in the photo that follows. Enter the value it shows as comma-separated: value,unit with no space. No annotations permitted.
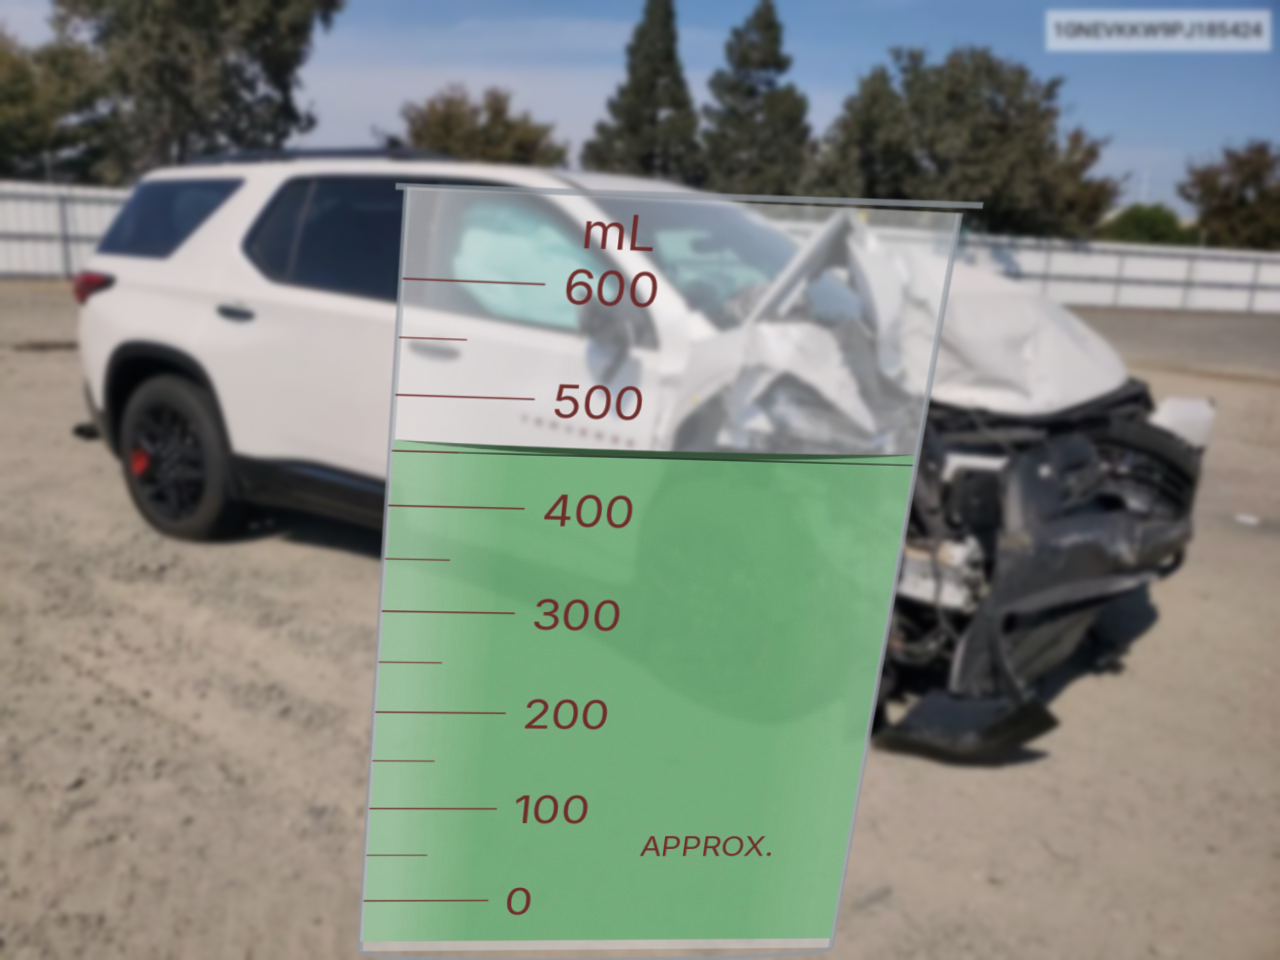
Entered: 450,mL
